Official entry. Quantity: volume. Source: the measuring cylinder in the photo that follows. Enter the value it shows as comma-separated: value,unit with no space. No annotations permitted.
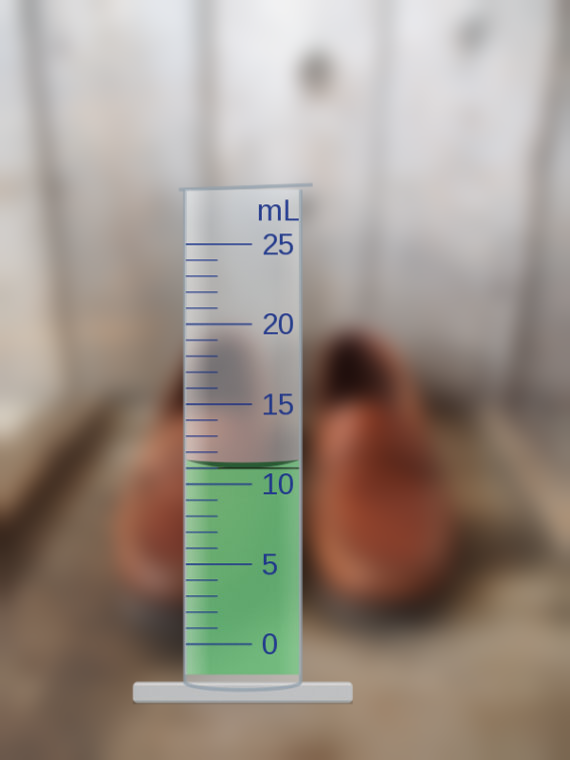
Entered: 11,mL
